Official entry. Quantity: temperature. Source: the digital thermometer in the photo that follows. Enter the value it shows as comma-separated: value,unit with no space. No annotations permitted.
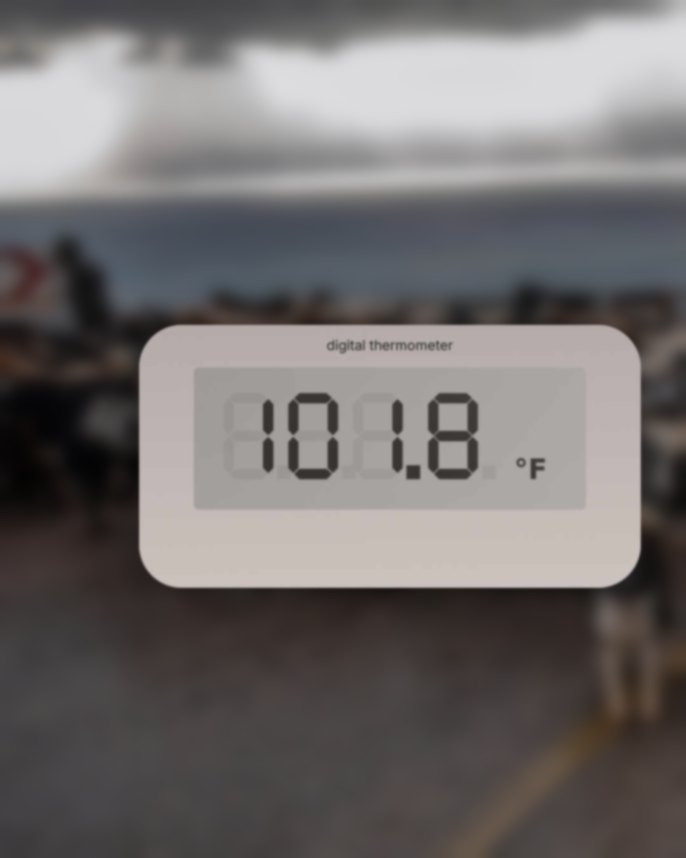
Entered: 101.8,°F
